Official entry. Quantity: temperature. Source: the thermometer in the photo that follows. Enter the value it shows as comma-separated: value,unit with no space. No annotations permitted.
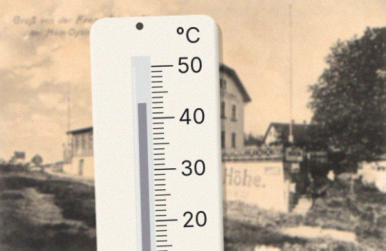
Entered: 43,°C
